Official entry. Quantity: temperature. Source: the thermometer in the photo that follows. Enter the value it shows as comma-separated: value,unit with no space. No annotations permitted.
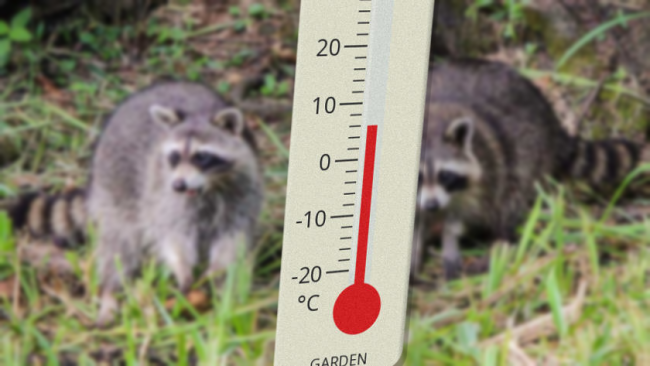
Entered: 6,°C
